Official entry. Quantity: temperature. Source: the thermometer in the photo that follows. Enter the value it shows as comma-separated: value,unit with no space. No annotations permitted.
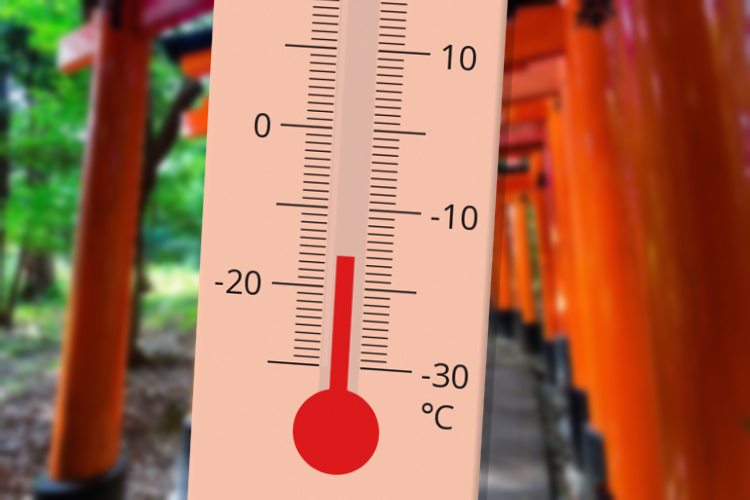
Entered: -16,°C
